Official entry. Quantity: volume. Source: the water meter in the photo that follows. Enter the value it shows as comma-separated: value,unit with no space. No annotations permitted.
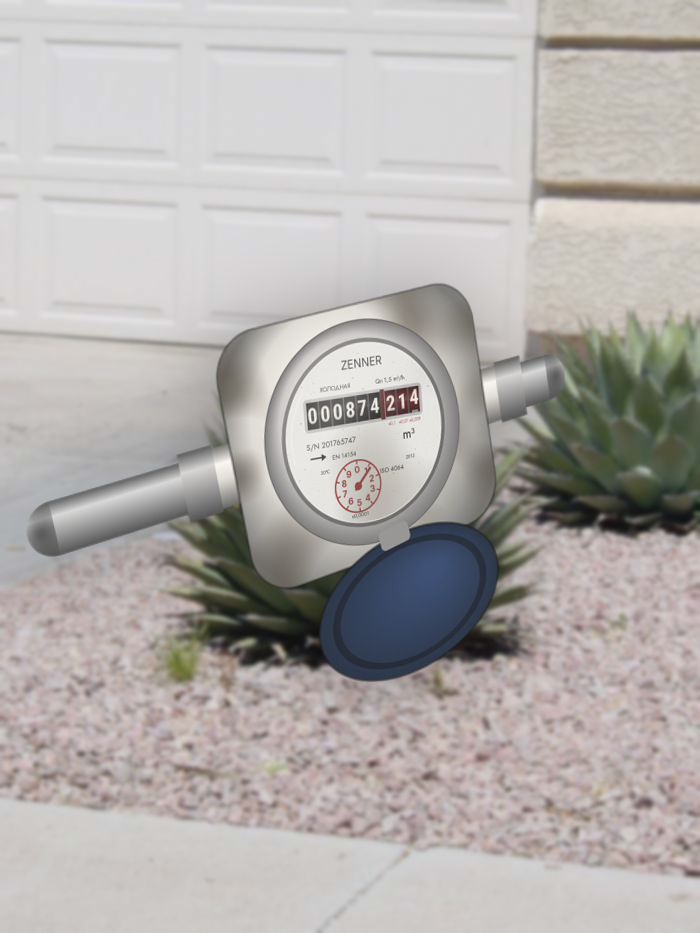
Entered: 874.2141,m³
